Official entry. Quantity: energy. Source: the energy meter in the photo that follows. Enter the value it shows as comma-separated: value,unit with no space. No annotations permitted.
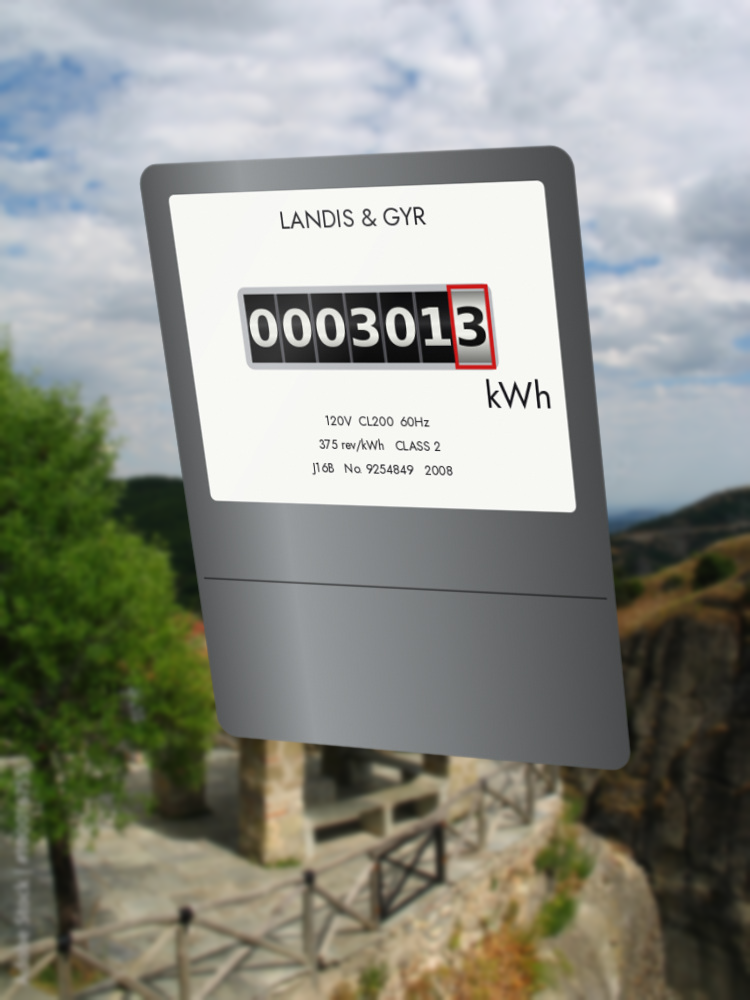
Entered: 301.3,kWh
